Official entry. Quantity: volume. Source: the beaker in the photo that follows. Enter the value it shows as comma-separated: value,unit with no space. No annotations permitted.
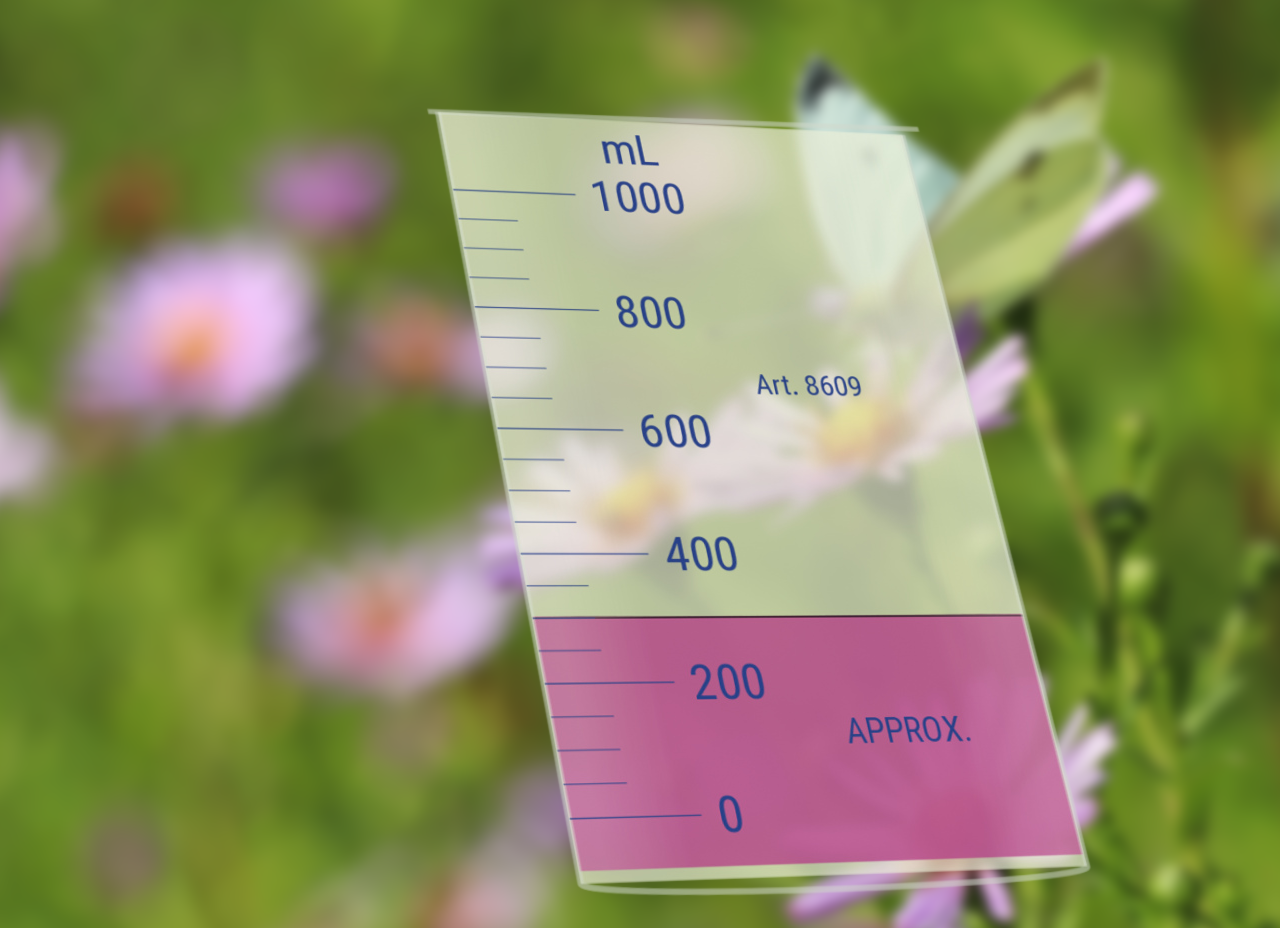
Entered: 300,mL
